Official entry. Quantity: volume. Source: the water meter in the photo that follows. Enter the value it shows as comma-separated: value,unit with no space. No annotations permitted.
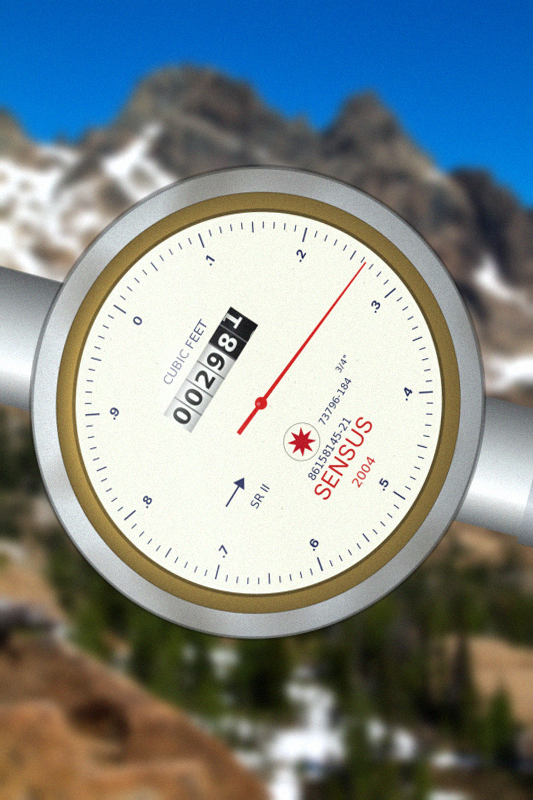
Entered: 2981.26,ft³
